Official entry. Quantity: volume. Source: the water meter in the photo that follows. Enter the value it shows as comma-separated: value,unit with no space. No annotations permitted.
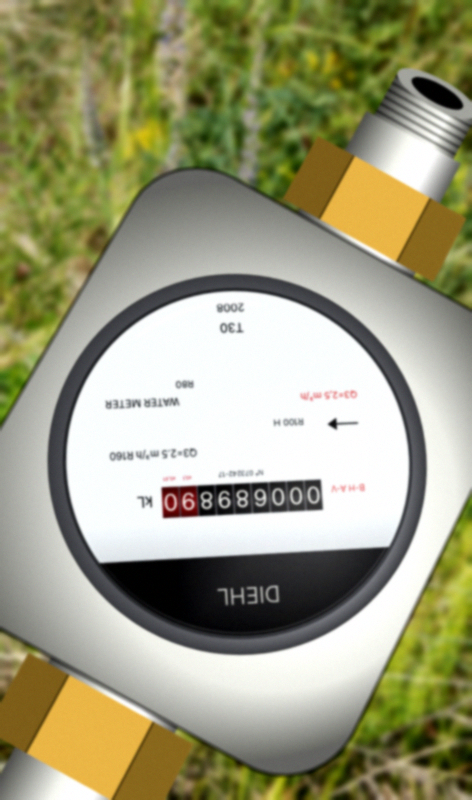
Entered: 6898.90,kL
